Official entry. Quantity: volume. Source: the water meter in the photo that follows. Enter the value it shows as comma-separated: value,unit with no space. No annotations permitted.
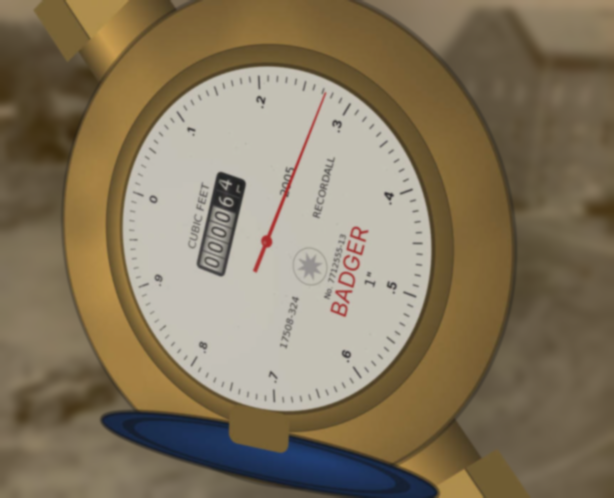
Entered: 64.27,ft³
